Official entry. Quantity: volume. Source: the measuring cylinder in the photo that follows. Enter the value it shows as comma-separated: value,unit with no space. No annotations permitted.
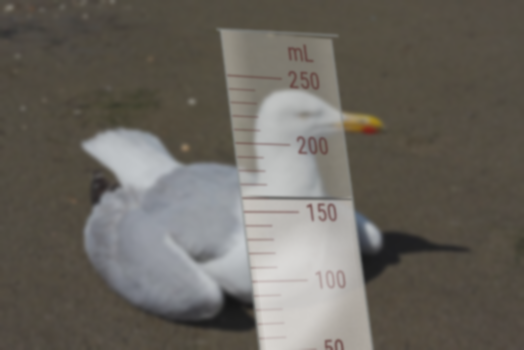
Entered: 160,mL
